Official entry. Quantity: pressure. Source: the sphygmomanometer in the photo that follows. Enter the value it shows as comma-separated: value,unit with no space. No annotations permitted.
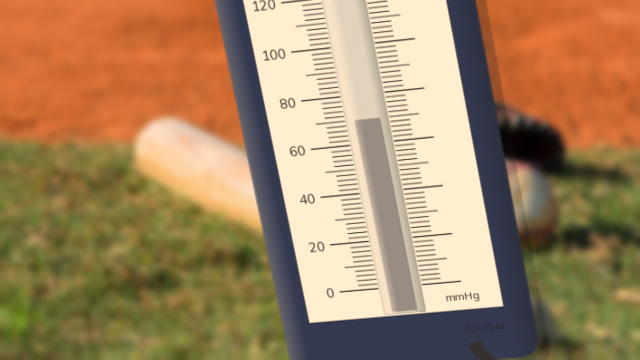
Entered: 70,mmHg
